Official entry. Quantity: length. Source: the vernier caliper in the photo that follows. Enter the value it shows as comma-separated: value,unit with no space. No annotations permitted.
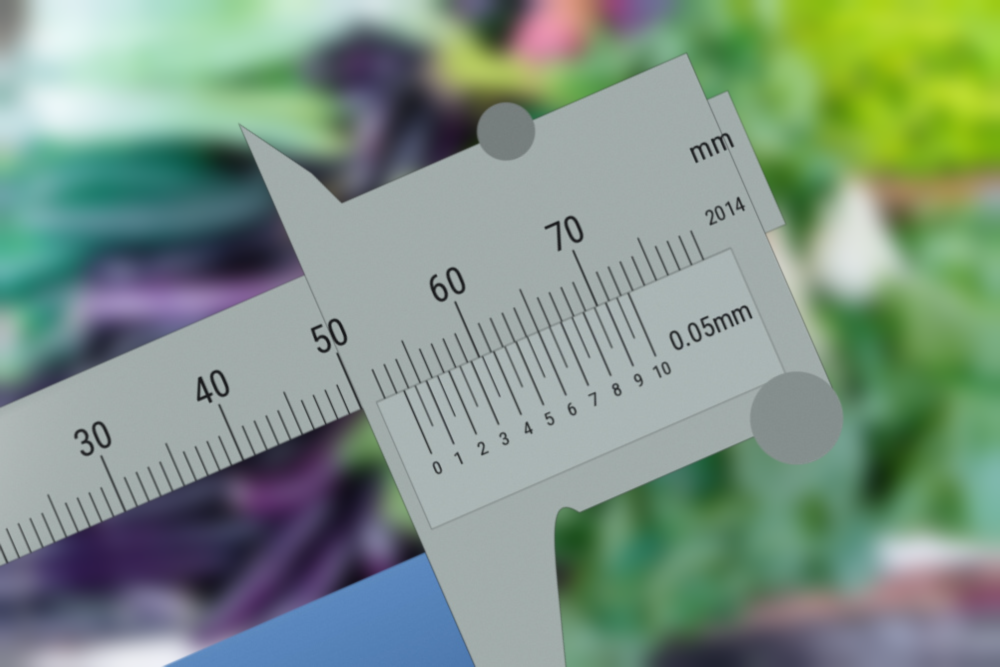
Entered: 53.6,mm
